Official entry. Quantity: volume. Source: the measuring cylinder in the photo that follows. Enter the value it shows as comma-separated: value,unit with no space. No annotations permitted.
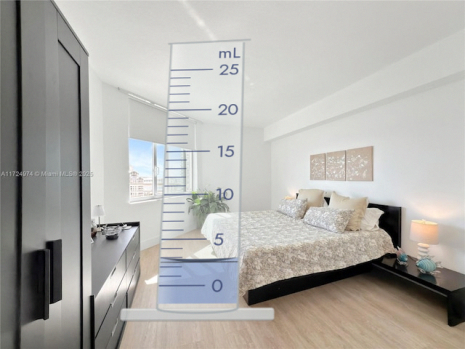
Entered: 2.5,mL
